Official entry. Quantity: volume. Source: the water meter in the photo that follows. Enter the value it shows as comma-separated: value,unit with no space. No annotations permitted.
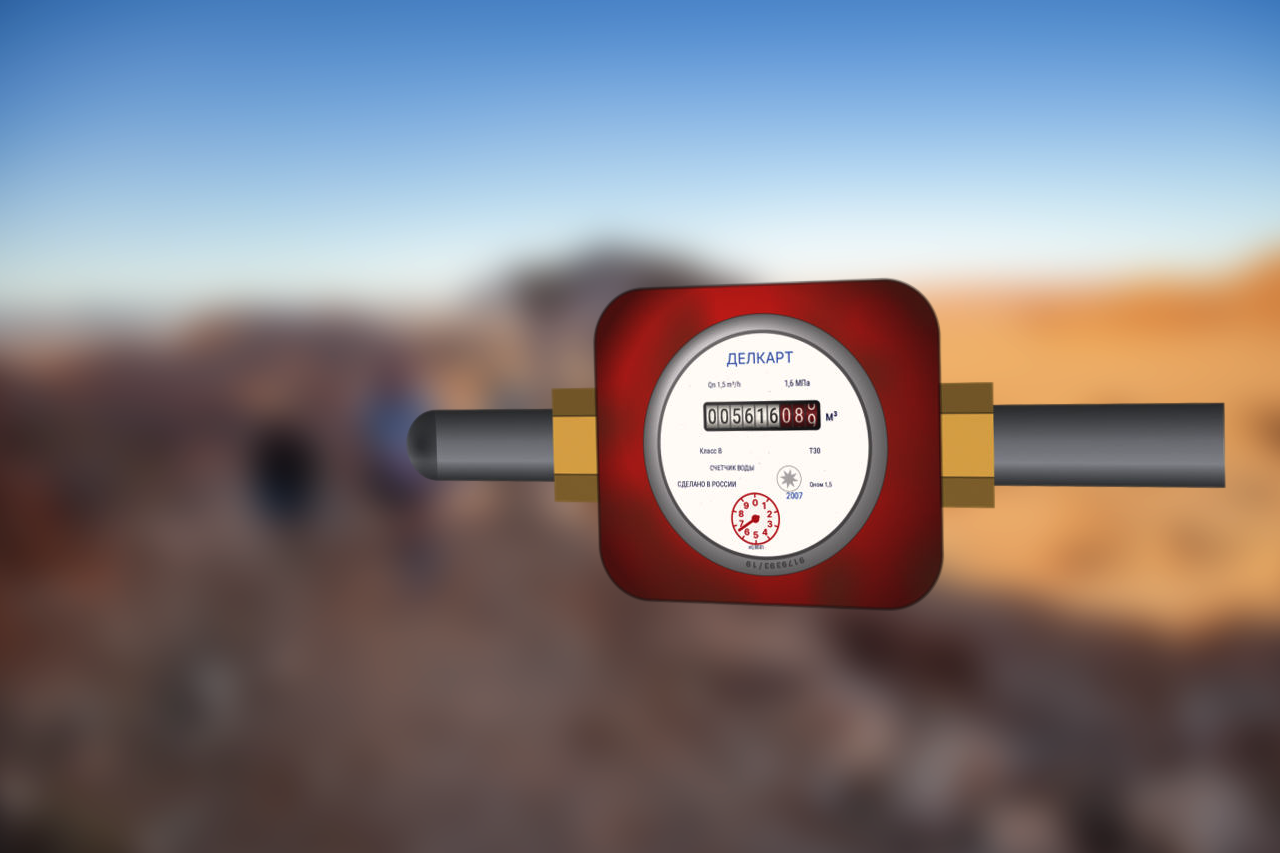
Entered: 5616.0886,m³
